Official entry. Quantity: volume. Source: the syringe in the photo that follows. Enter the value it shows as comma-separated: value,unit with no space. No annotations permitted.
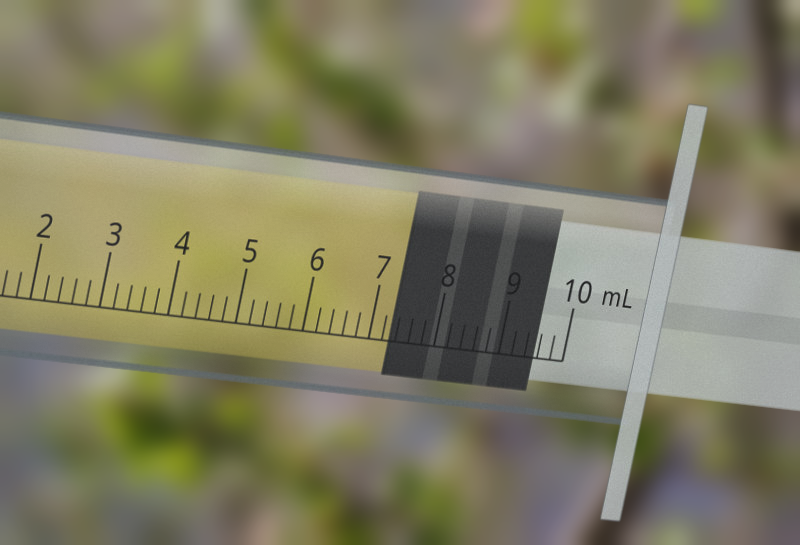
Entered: 7.3,mL
